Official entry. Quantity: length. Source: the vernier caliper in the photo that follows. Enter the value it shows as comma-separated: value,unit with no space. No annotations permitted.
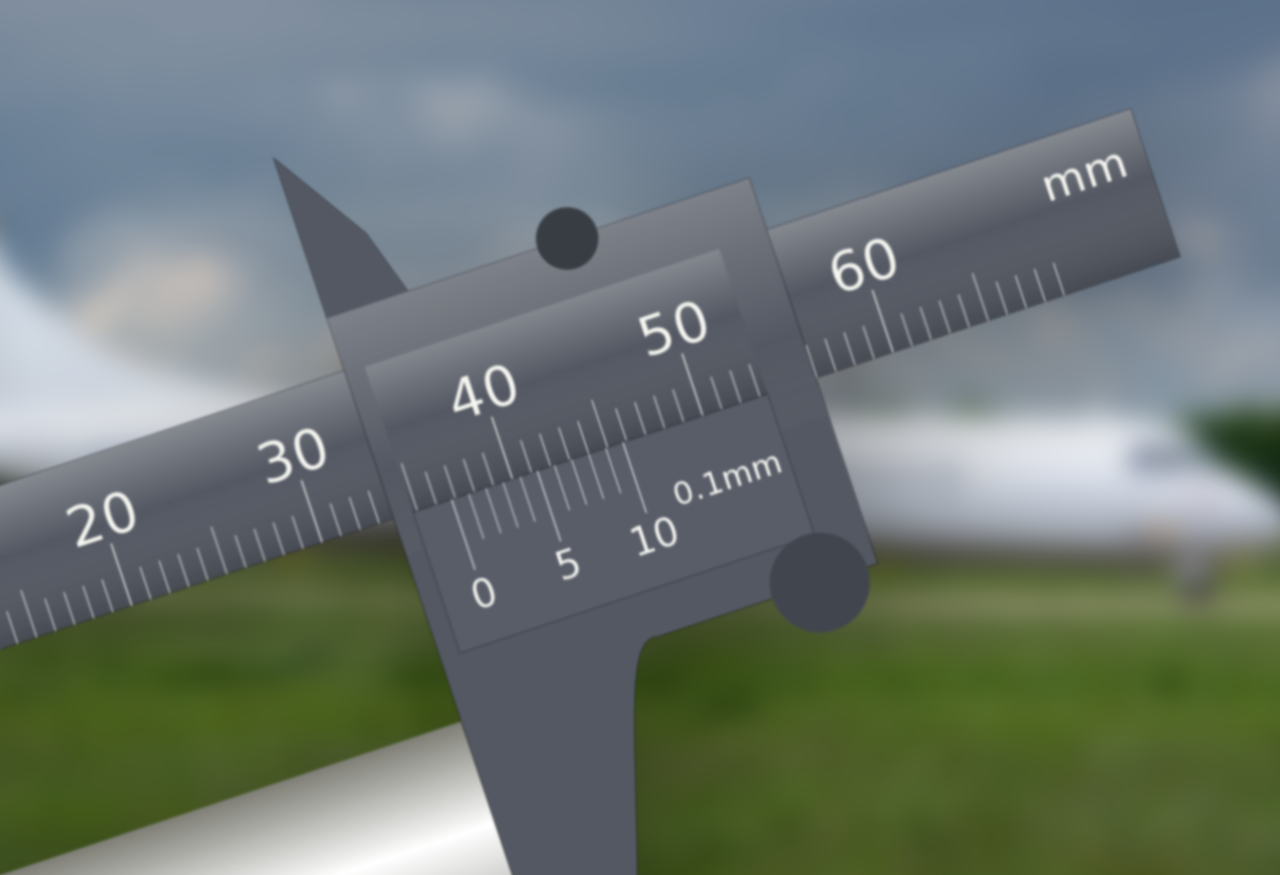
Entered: 36.8,mm
